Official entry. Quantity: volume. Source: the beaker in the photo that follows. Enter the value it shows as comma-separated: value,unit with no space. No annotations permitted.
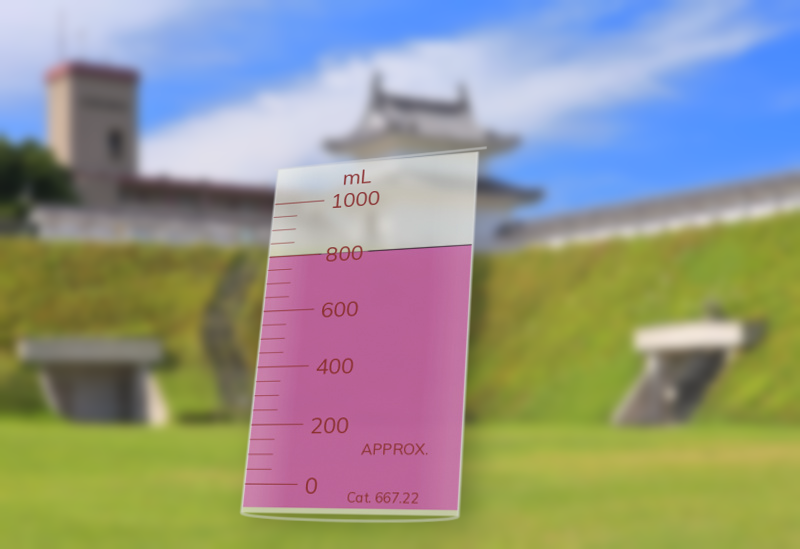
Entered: 800,mL
